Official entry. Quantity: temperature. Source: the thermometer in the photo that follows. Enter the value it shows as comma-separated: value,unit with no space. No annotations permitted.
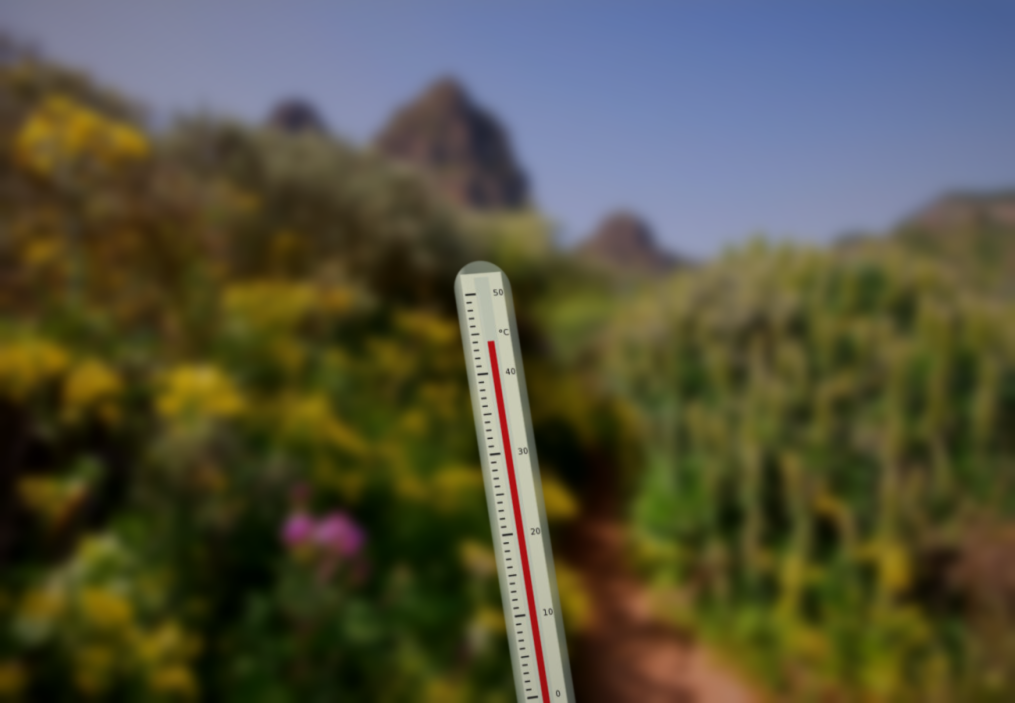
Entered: 44,°C
